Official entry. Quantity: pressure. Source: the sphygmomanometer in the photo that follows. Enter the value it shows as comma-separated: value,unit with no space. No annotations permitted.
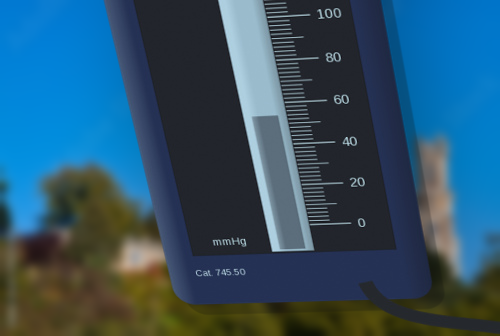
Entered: 54,mmHg
